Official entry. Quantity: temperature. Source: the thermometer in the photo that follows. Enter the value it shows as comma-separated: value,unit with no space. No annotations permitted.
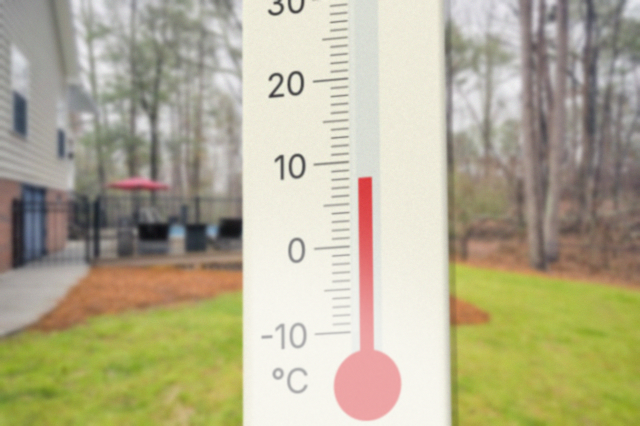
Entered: 8,°C
